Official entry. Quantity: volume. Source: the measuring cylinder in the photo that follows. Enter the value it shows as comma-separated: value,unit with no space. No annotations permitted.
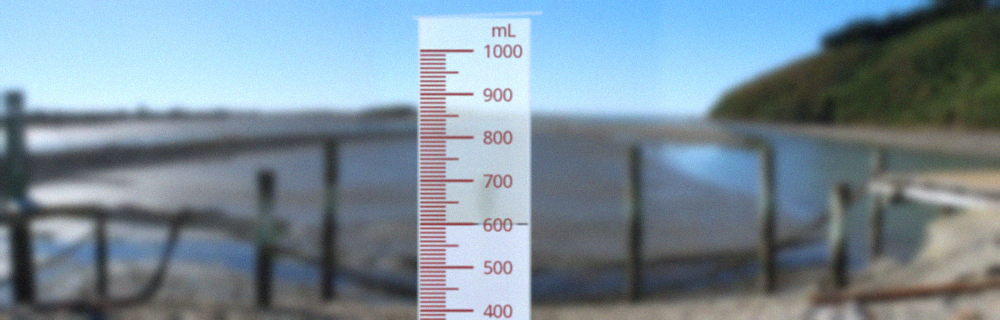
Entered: 600,mL
